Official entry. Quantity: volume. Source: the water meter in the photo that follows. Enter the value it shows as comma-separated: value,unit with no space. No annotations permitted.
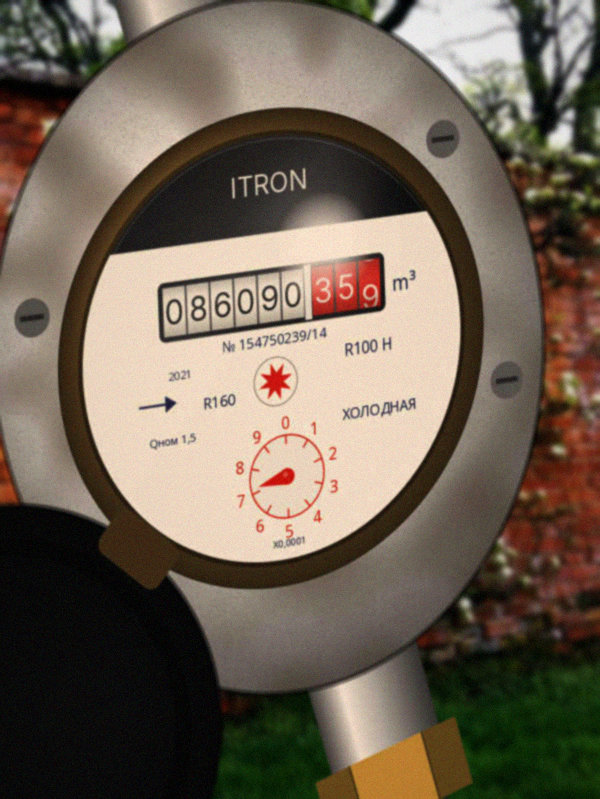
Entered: 86090.3587,m³
